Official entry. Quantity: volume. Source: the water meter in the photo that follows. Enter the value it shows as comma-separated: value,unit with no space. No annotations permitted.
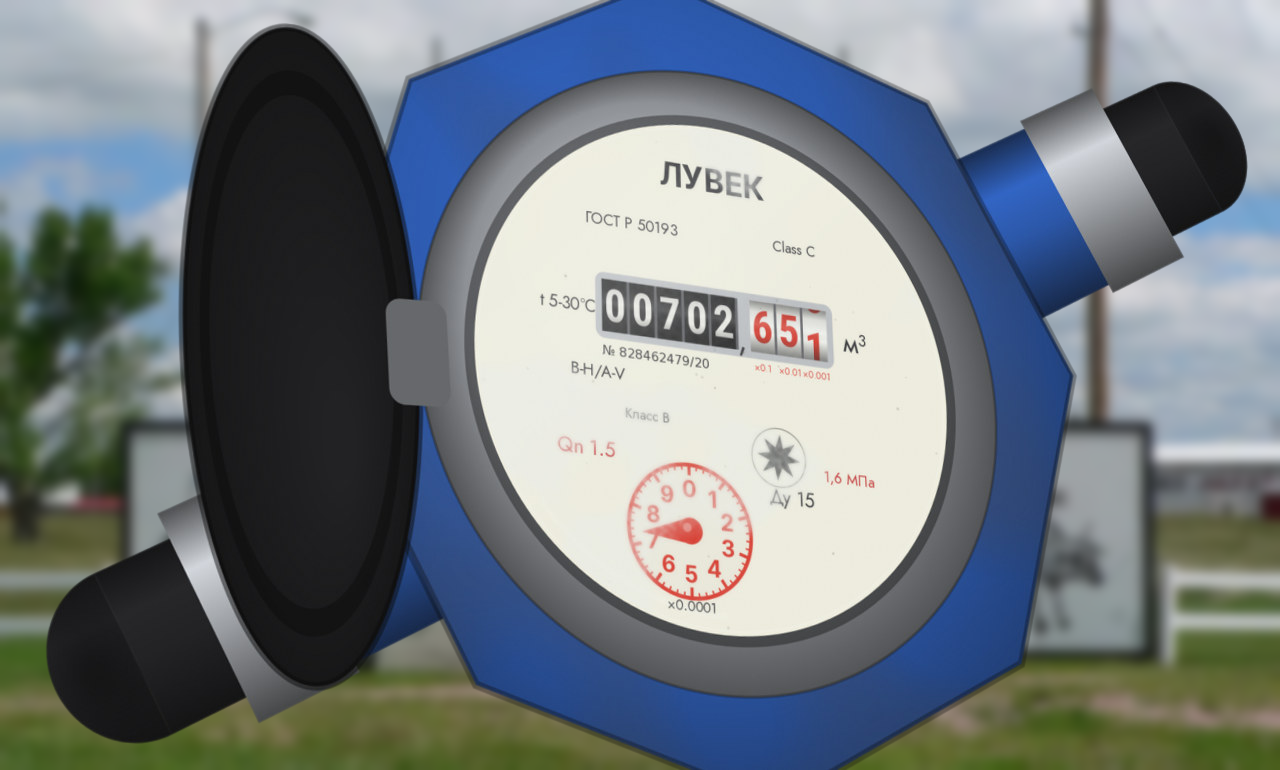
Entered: 702.6507,m³
